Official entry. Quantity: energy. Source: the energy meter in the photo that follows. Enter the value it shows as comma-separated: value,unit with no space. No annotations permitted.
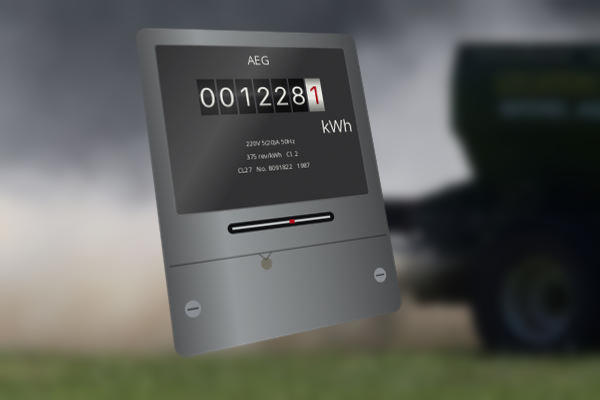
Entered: 1228.1,kWh
